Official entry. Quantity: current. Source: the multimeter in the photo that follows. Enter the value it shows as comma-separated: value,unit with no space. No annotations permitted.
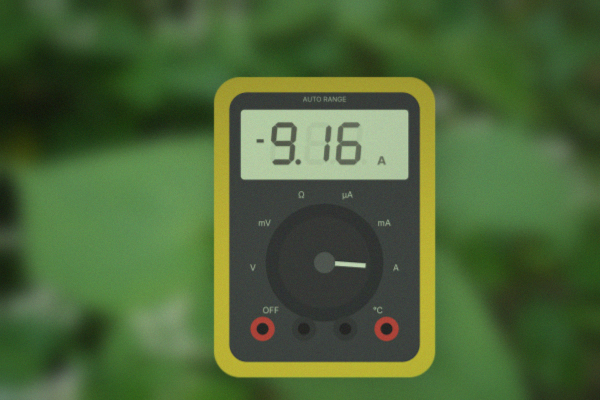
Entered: -9.16,A
